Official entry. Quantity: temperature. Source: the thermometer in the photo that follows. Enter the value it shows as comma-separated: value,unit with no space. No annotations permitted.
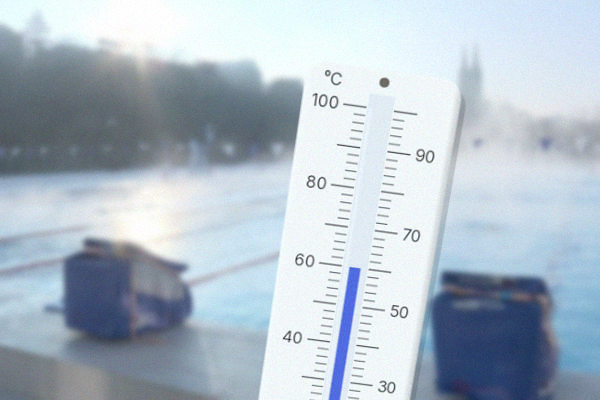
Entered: 60,°C
